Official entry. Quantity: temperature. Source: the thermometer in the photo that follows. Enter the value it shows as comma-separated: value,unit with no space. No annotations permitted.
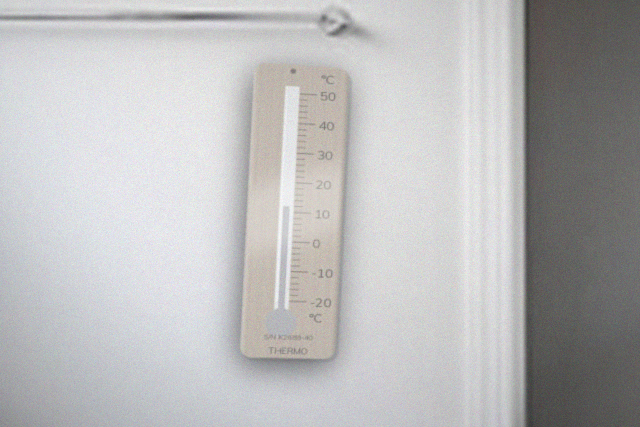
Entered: 12,°C
